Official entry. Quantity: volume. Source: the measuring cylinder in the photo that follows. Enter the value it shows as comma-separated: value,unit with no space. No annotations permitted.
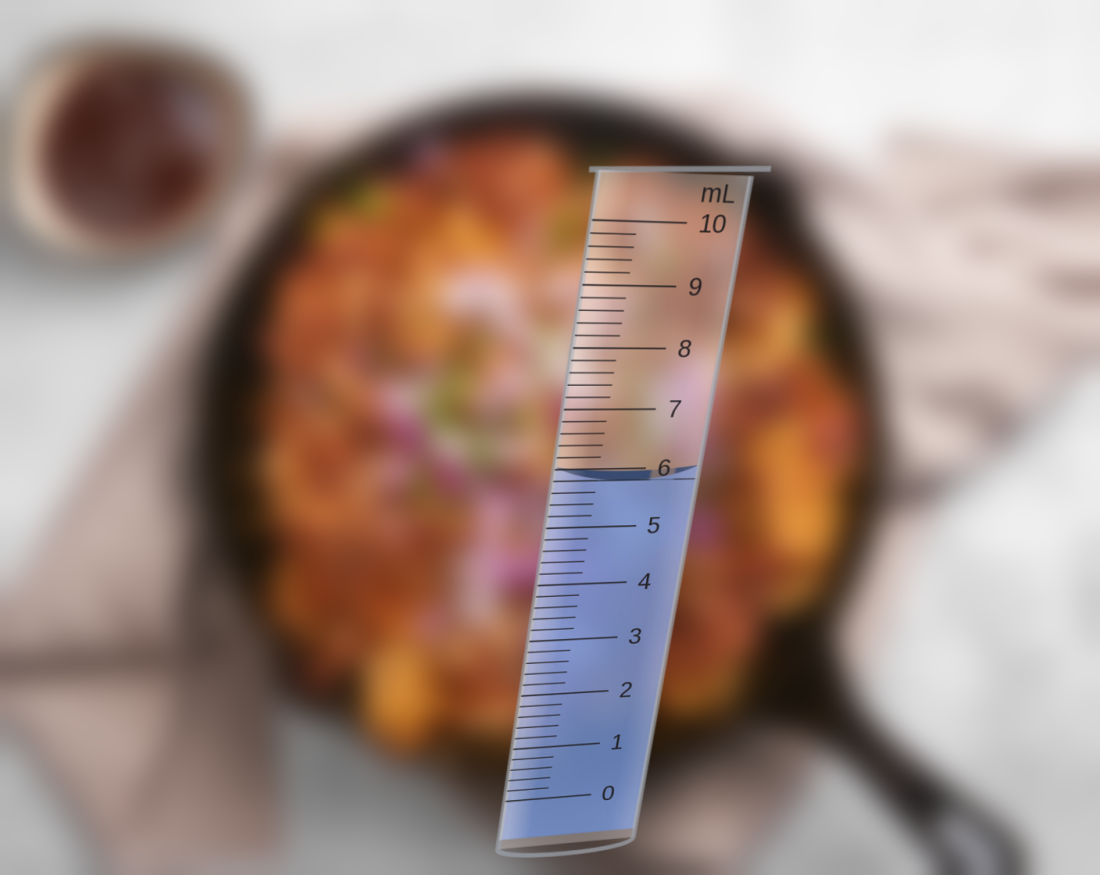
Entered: 5.8,mL
